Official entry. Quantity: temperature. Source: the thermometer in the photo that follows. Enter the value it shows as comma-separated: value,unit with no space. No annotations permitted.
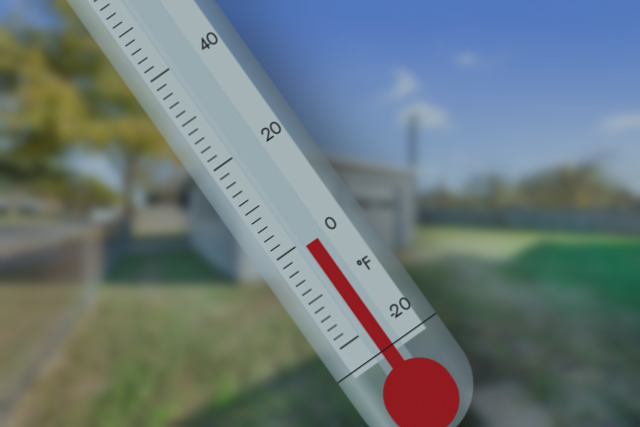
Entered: -1,°F
